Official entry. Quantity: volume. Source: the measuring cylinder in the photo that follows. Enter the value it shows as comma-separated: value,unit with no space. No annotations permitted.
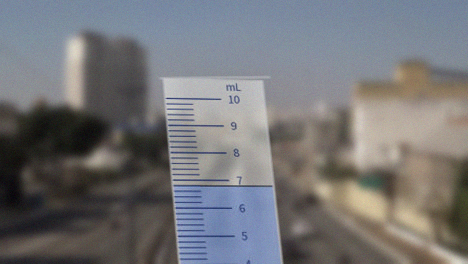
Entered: 6.8,mL
